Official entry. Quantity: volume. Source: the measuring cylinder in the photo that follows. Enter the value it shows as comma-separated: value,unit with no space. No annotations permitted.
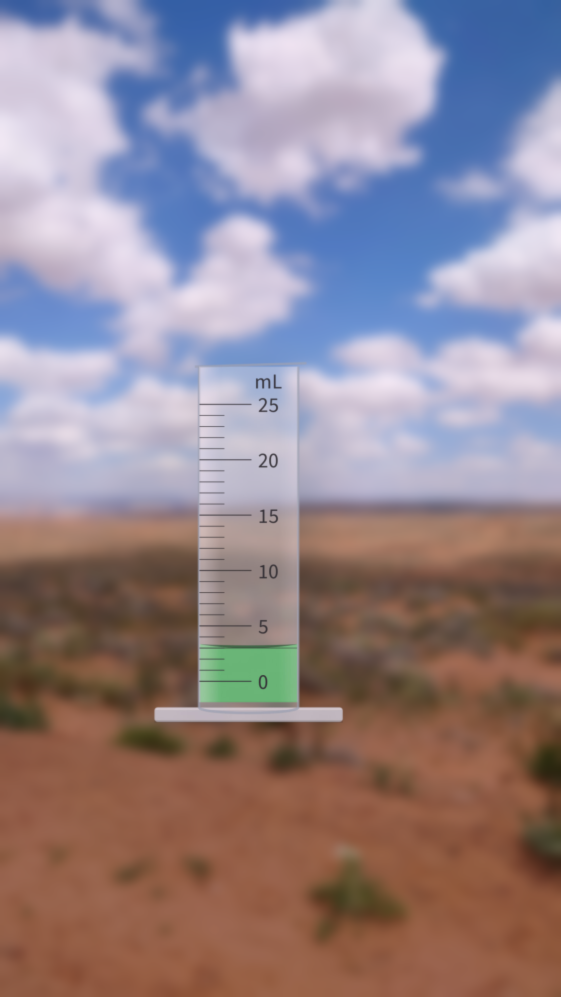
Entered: 3,mL
